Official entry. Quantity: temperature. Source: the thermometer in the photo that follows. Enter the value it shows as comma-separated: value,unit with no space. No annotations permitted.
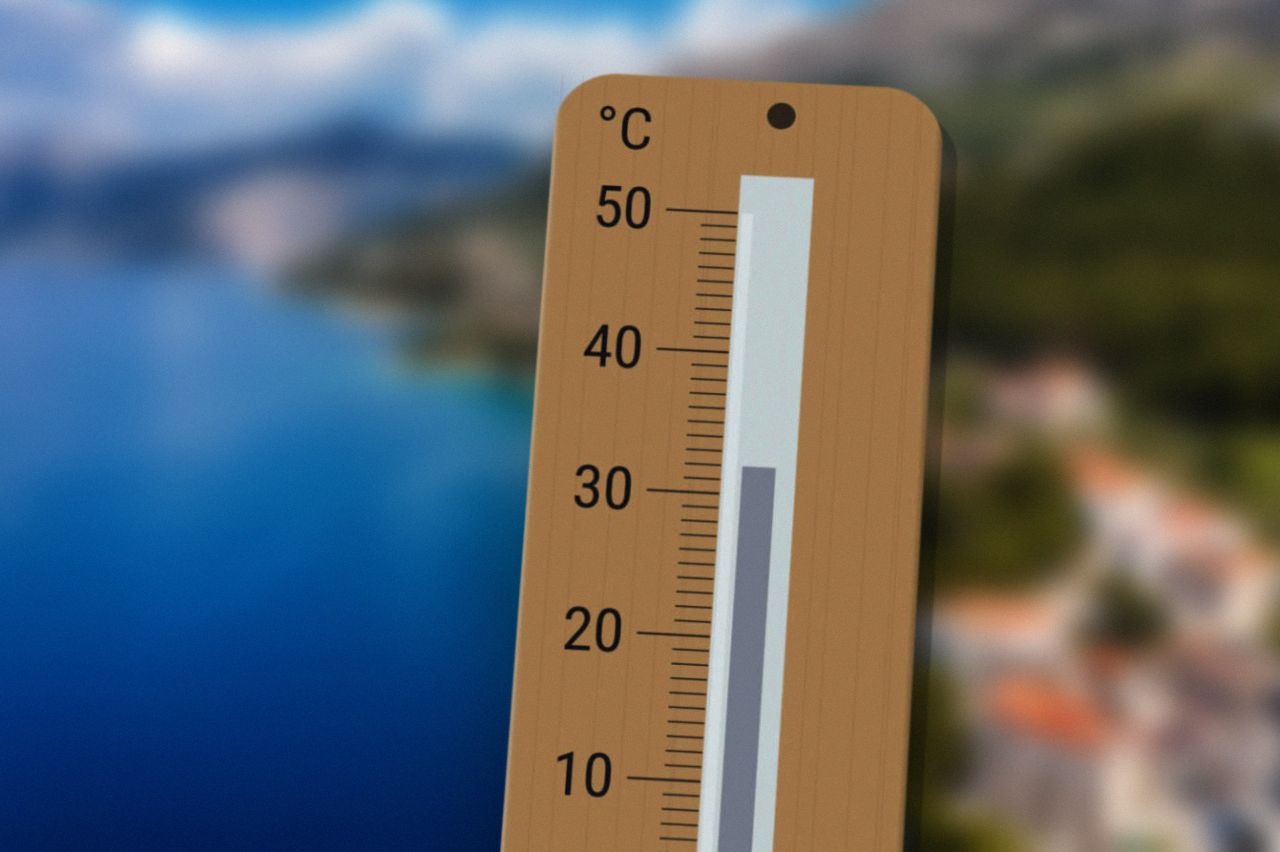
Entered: 32,°C
